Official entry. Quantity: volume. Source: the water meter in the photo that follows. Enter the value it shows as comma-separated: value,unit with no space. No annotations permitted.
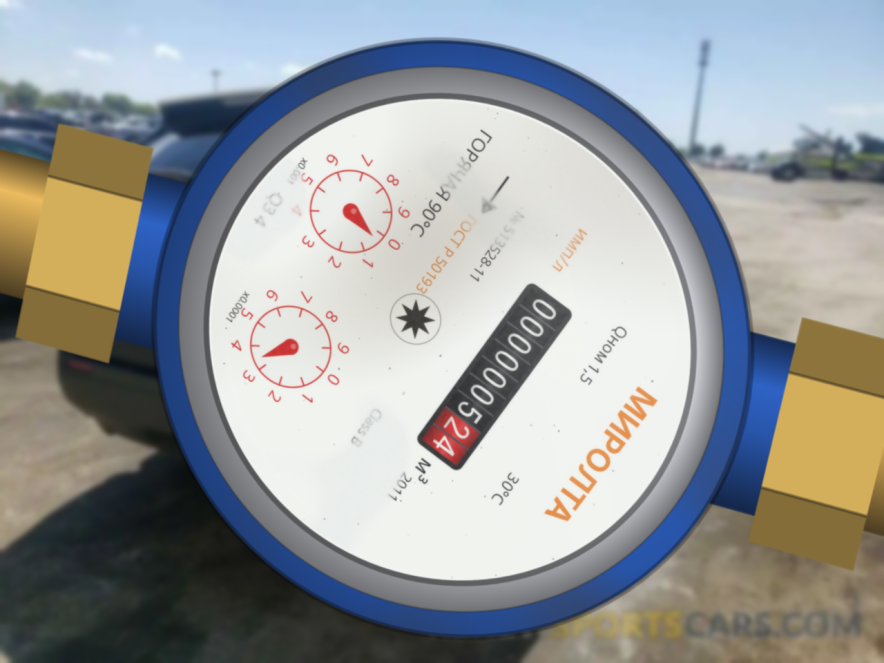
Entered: 5.2403,m³
